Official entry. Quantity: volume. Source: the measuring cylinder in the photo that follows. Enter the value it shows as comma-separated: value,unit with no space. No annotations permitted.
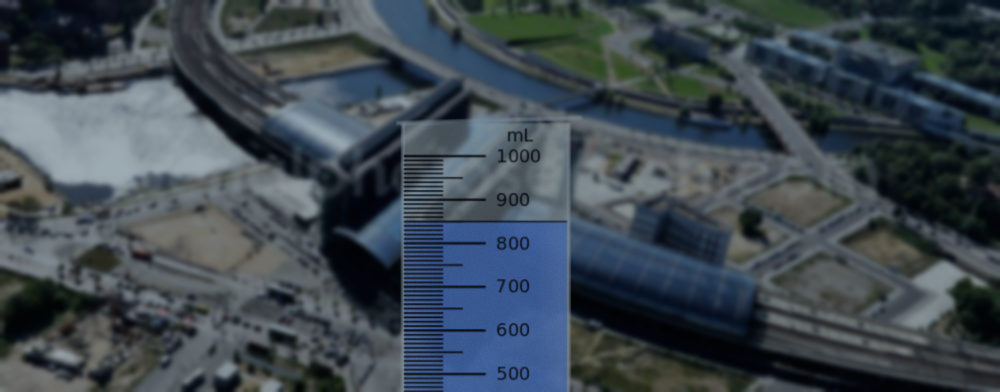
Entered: 850,mL
